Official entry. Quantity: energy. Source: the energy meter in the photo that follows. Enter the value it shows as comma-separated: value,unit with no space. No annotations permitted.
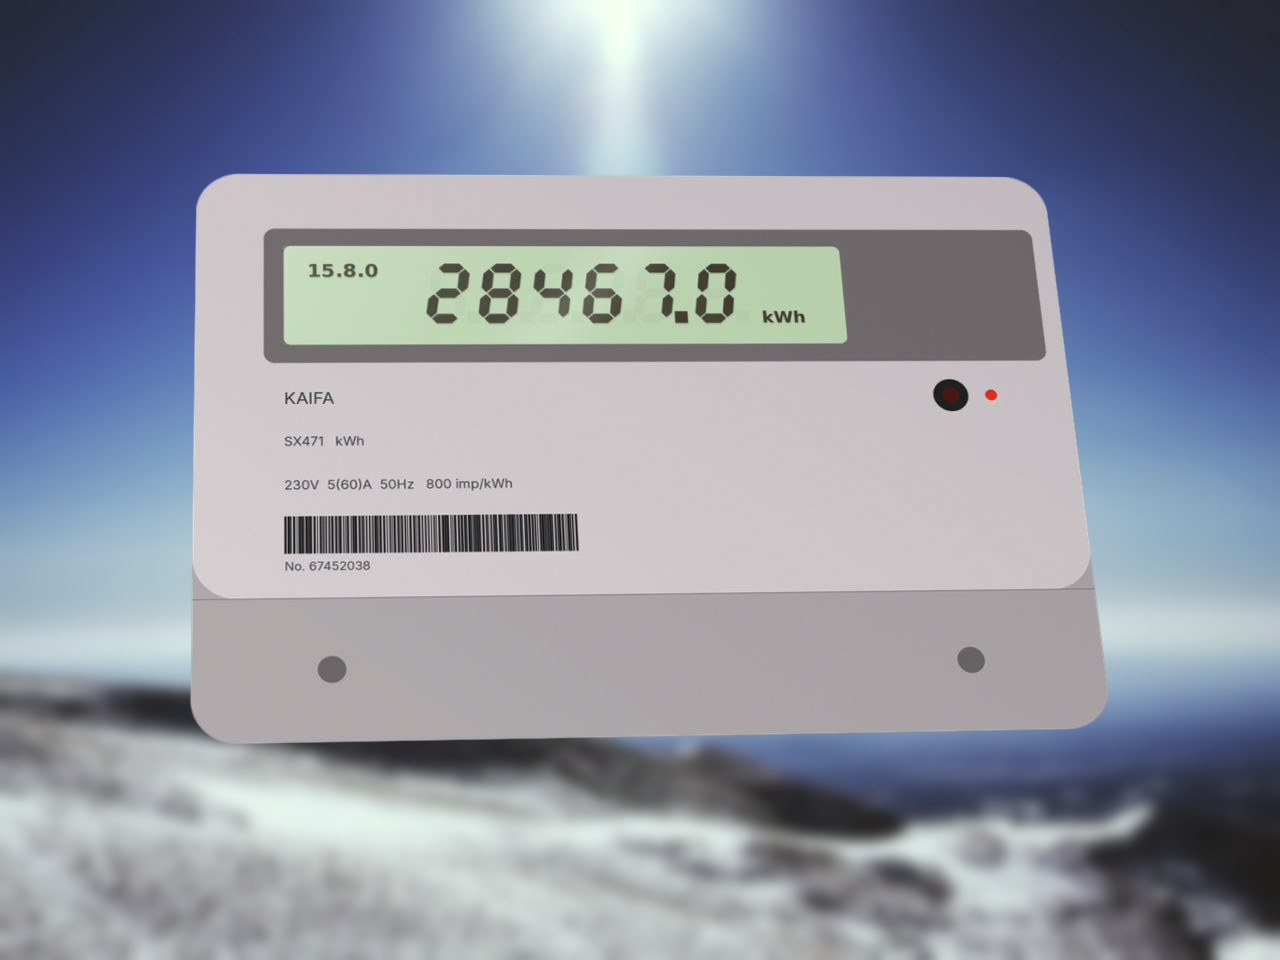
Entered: 28467.0,kWh
